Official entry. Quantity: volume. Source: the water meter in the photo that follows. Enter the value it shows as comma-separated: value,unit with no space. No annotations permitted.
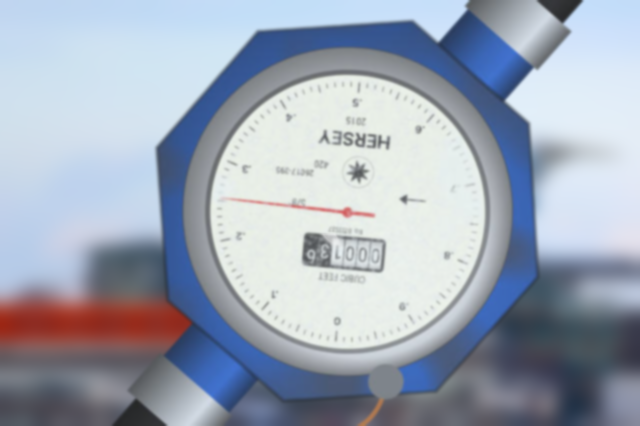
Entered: 136.25,ft³
